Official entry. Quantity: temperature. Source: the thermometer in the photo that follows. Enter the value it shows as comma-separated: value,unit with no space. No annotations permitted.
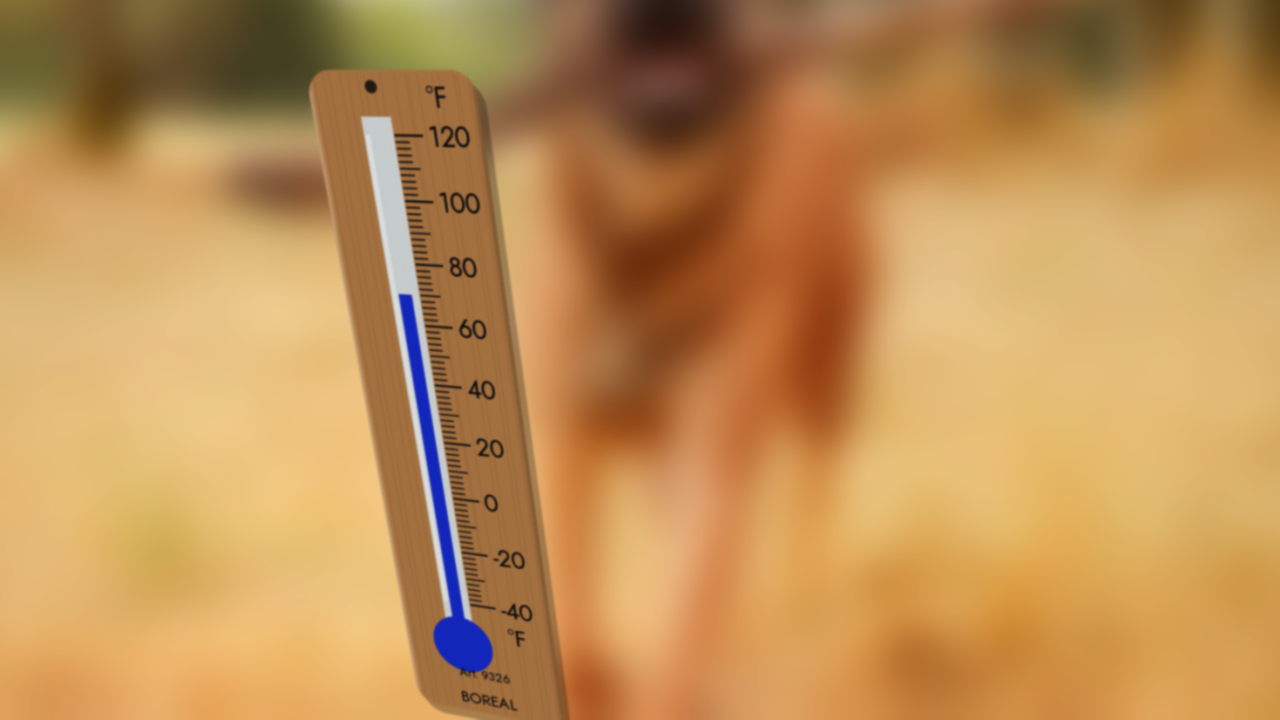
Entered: 70,°F
